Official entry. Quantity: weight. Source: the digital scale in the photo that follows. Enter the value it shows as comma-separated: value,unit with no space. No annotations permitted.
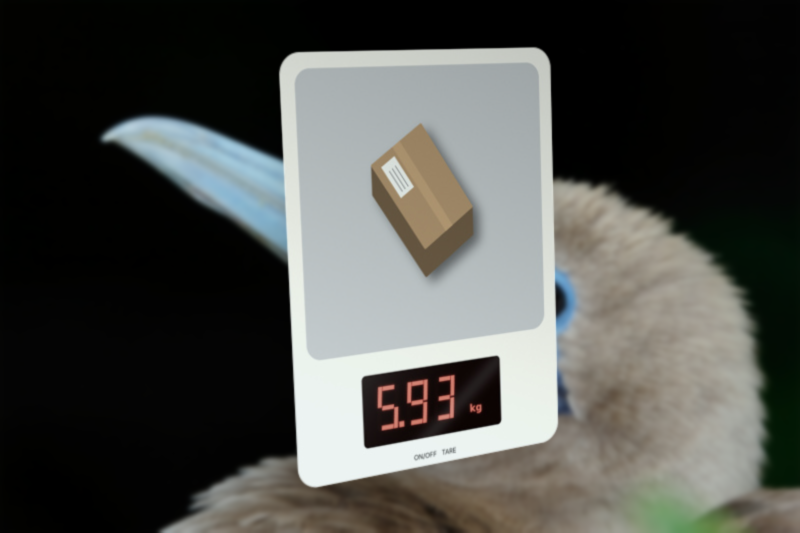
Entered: 5.93,kg
